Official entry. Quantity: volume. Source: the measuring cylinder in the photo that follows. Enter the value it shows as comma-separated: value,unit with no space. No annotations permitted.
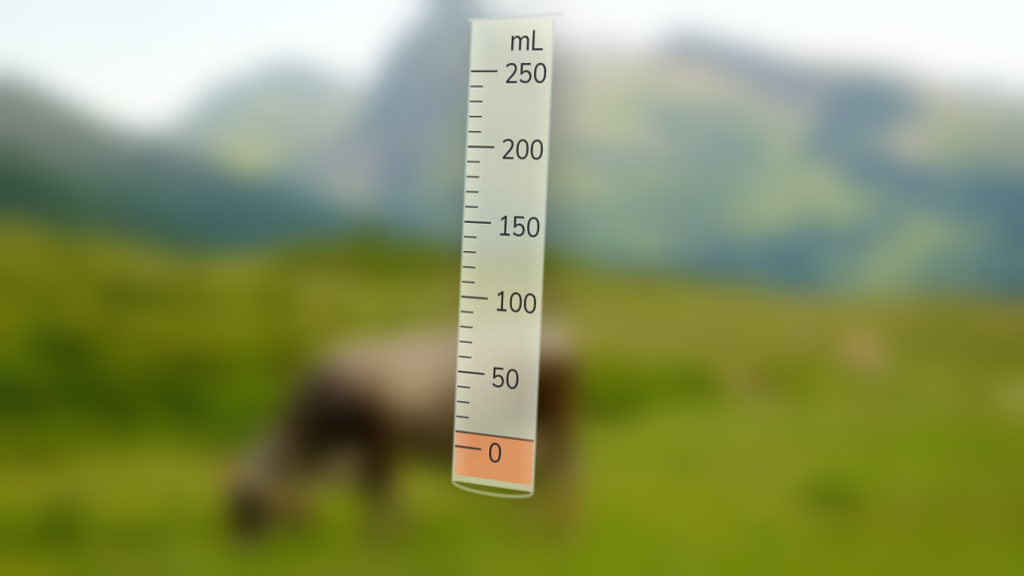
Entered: 10,mL
